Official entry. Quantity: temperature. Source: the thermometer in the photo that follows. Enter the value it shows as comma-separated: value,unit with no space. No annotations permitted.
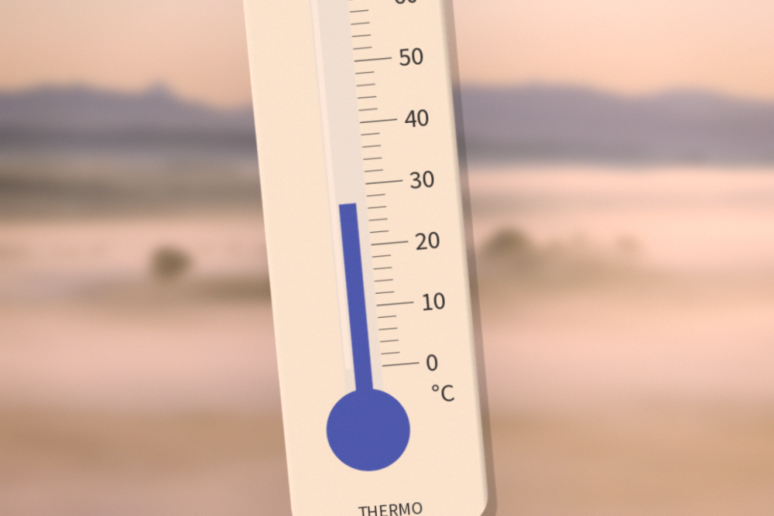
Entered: 27,°C
